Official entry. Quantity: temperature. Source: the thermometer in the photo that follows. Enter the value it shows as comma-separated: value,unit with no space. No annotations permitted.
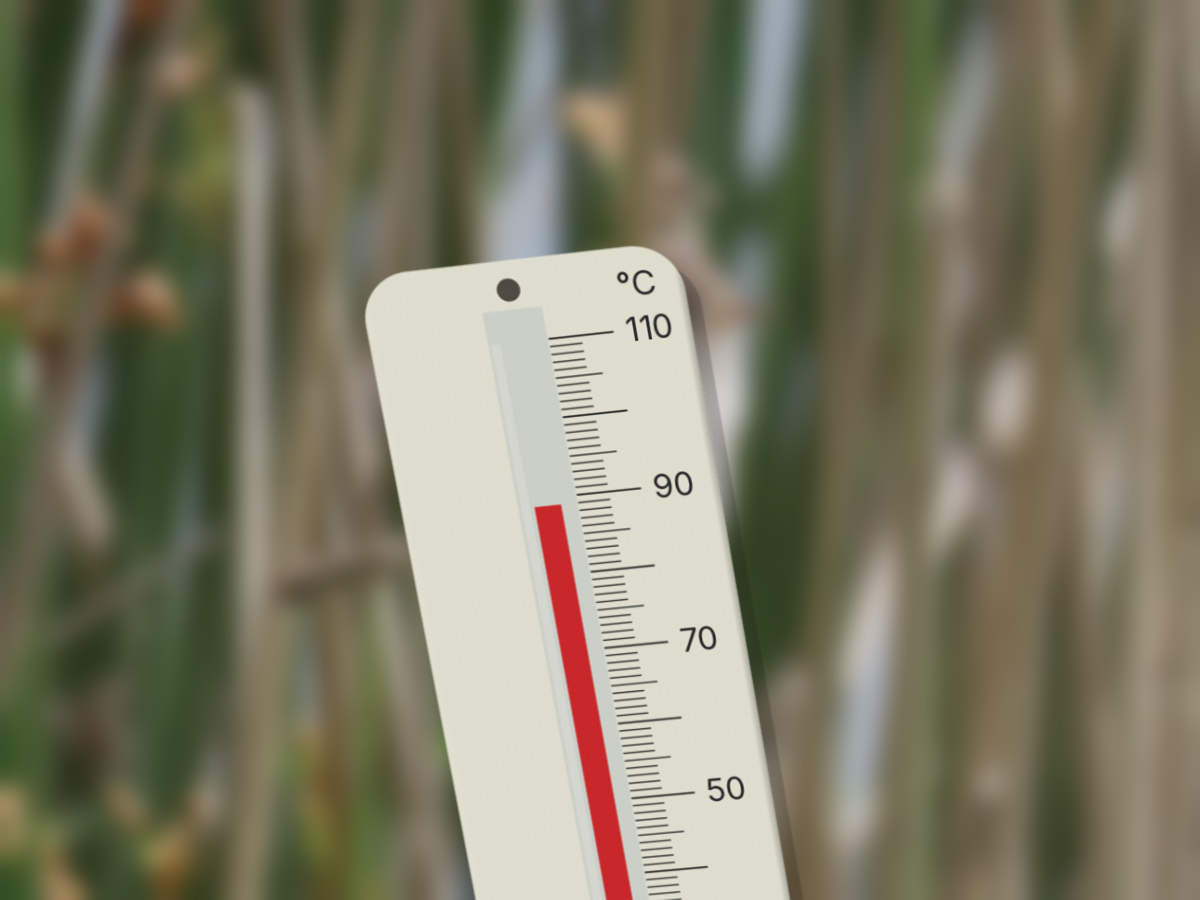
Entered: 89,°C
